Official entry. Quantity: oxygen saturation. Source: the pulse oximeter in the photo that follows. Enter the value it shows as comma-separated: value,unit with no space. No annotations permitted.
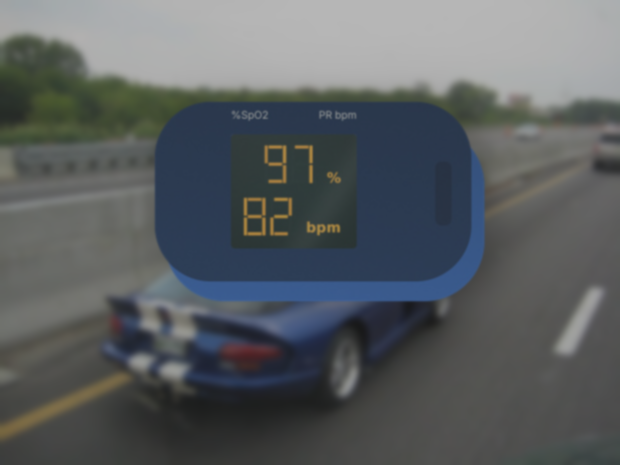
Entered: 97,%
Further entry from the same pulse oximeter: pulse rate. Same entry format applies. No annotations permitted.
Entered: 82,bpm
